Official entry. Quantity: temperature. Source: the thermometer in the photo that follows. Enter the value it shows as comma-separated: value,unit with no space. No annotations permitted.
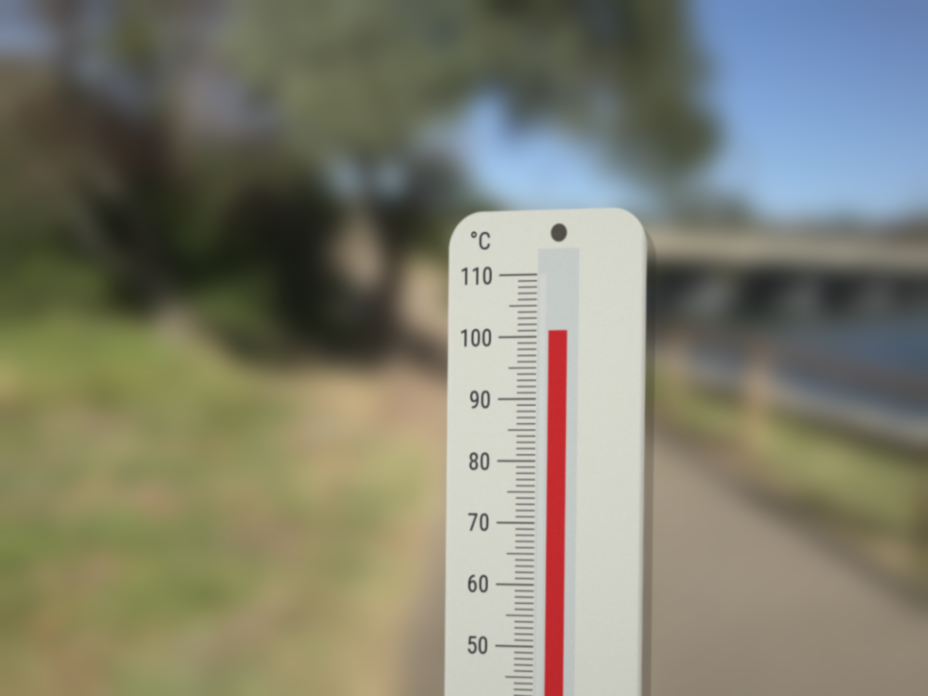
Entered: 101,°C
